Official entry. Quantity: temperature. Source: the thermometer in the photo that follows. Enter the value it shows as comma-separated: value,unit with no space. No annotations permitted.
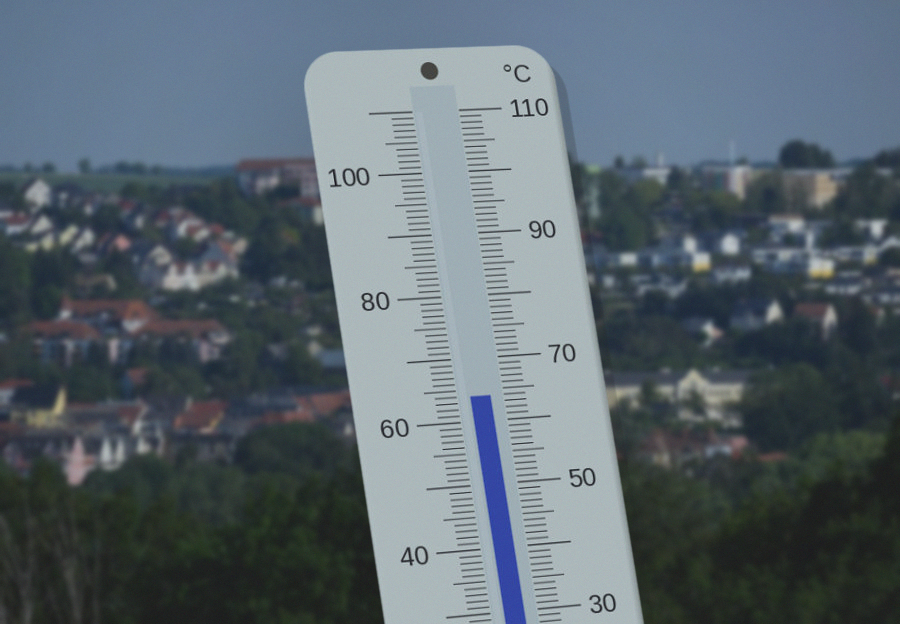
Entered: 64,°C
